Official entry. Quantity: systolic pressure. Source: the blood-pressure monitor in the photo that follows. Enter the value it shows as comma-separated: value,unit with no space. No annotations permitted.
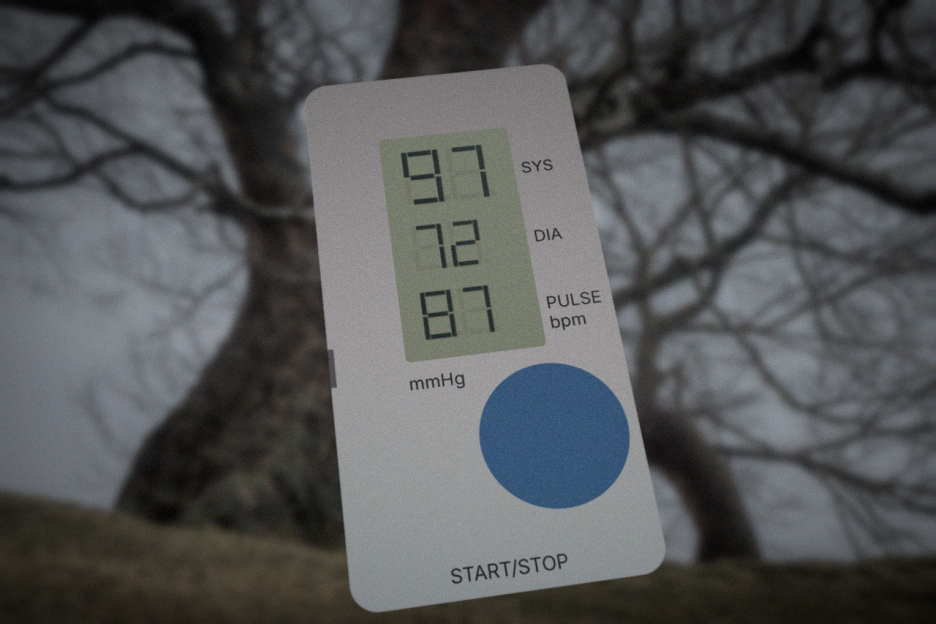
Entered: 97,mmHg
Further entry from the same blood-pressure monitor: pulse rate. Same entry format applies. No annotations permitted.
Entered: 87,bpm
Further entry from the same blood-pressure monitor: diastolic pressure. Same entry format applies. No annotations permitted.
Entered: 72,mmHg
